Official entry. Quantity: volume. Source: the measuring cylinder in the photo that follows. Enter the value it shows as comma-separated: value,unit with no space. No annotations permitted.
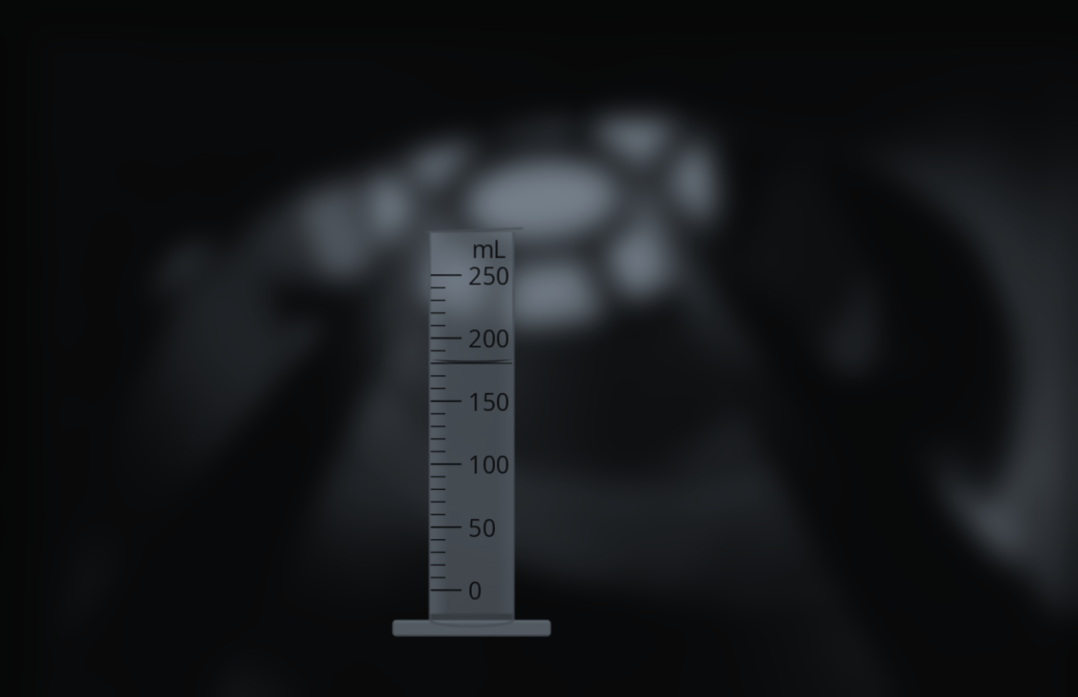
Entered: 180,mL
